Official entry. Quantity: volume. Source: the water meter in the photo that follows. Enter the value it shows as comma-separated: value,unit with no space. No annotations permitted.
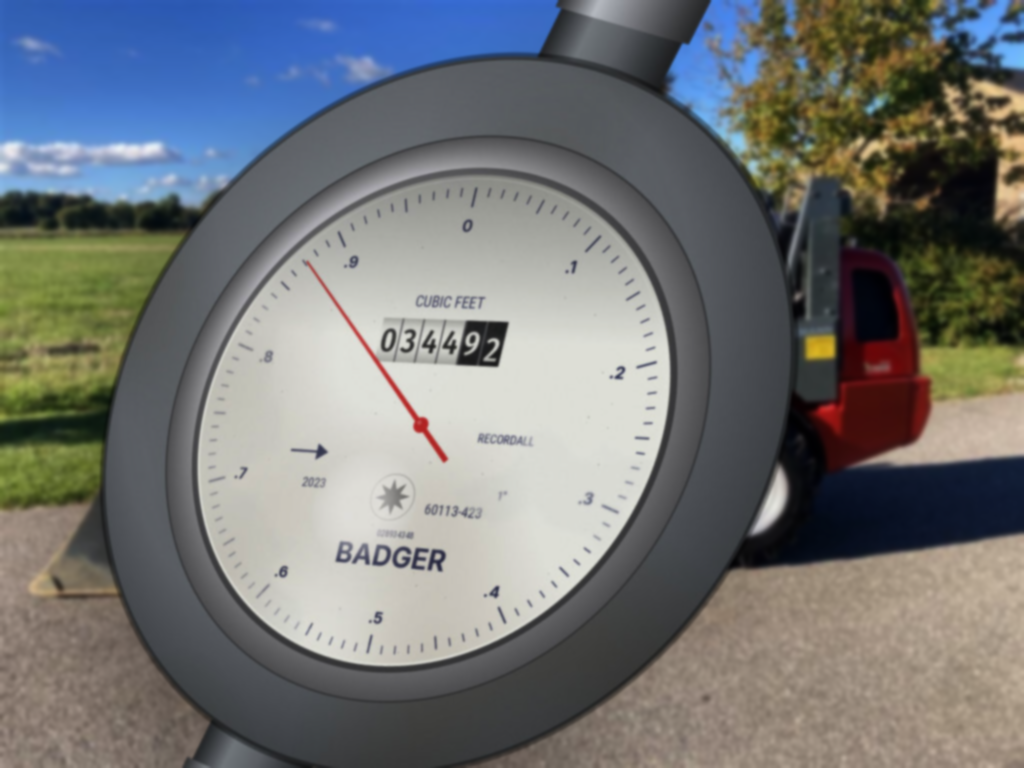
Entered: 34491.87,ft³
